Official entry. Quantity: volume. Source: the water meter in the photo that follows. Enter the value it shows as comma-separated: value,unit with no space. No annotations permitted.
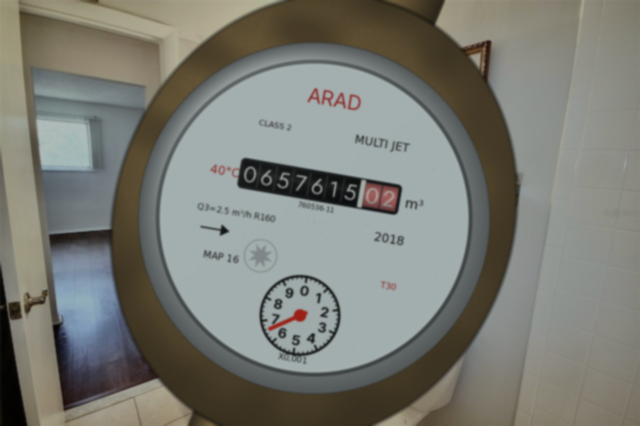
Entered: 657615.026,m³
